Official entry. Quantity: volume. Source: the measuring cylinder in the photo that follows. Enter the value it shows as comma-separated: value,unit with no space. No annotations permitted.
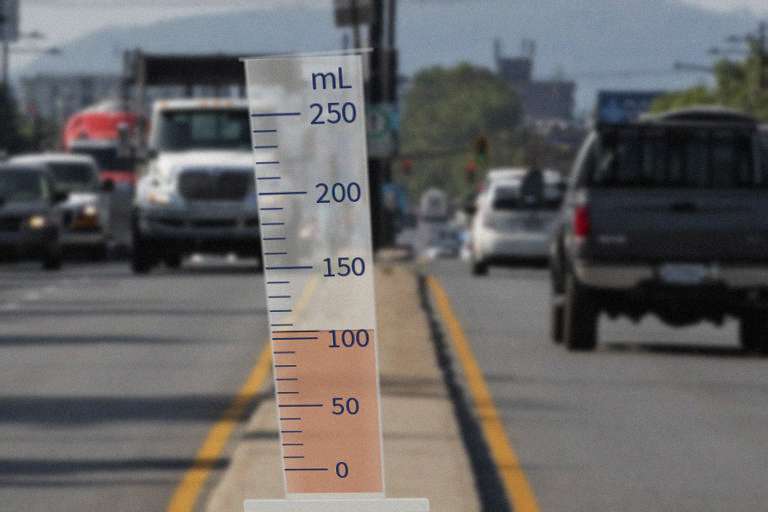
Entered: 105,mL
